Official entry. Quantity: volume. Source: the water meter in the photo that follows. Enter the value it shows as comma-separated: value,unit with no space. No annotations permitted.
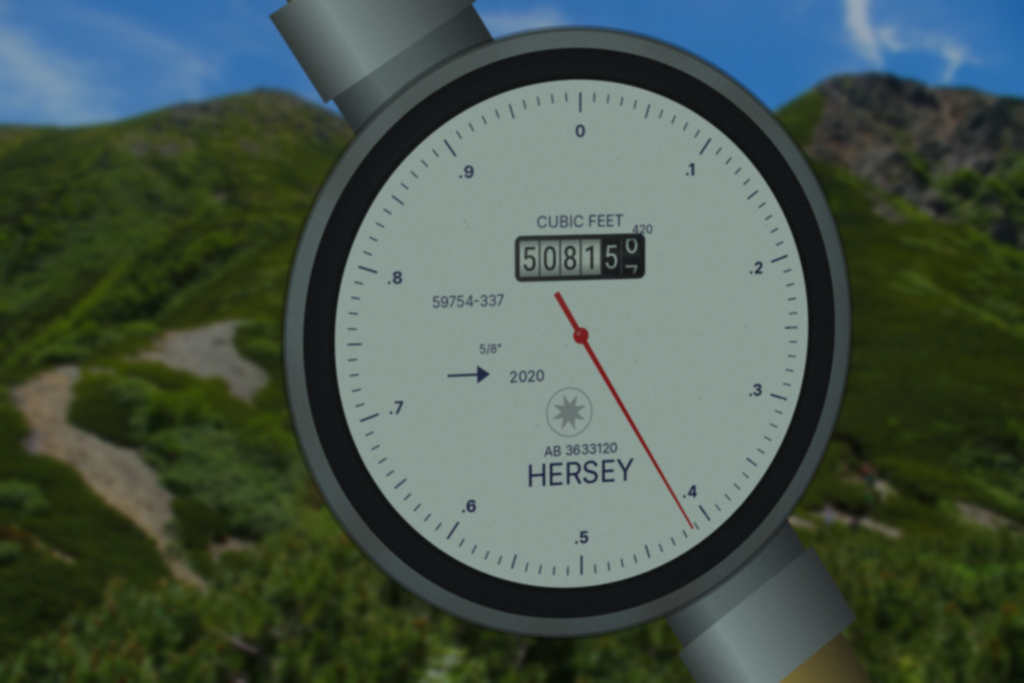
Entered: 508156.41,ft³
